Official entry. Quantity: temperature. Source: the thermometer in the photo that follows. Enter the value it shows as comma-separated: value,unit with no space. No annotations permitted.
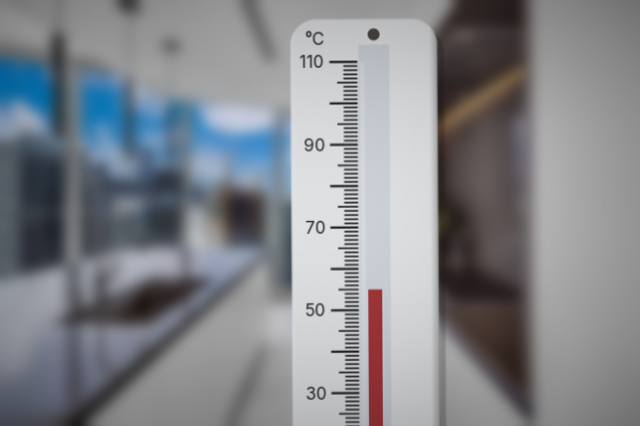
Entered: 55,°C
